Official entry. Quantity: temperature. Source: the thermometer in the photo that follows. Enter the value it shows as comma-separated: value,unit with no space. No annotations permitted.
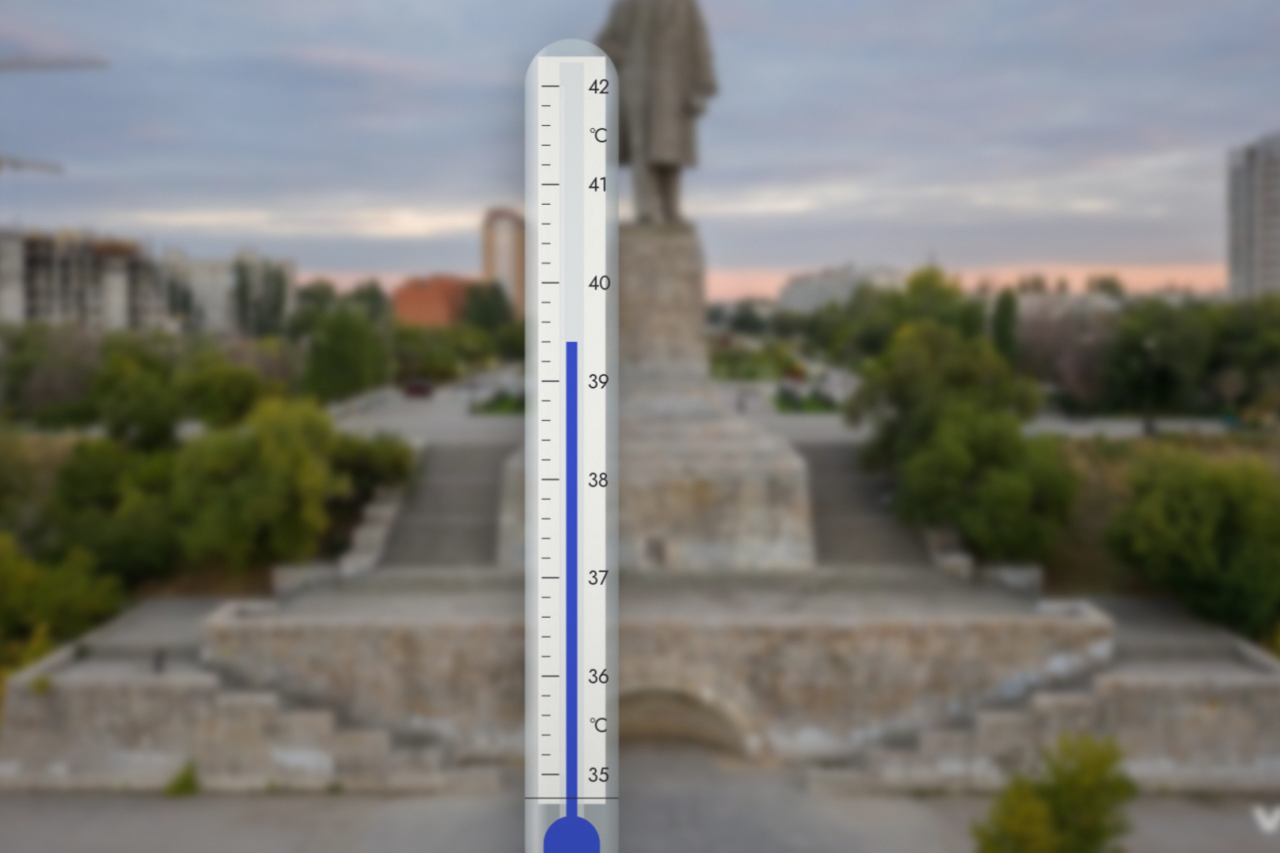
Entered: 39.4,°C
